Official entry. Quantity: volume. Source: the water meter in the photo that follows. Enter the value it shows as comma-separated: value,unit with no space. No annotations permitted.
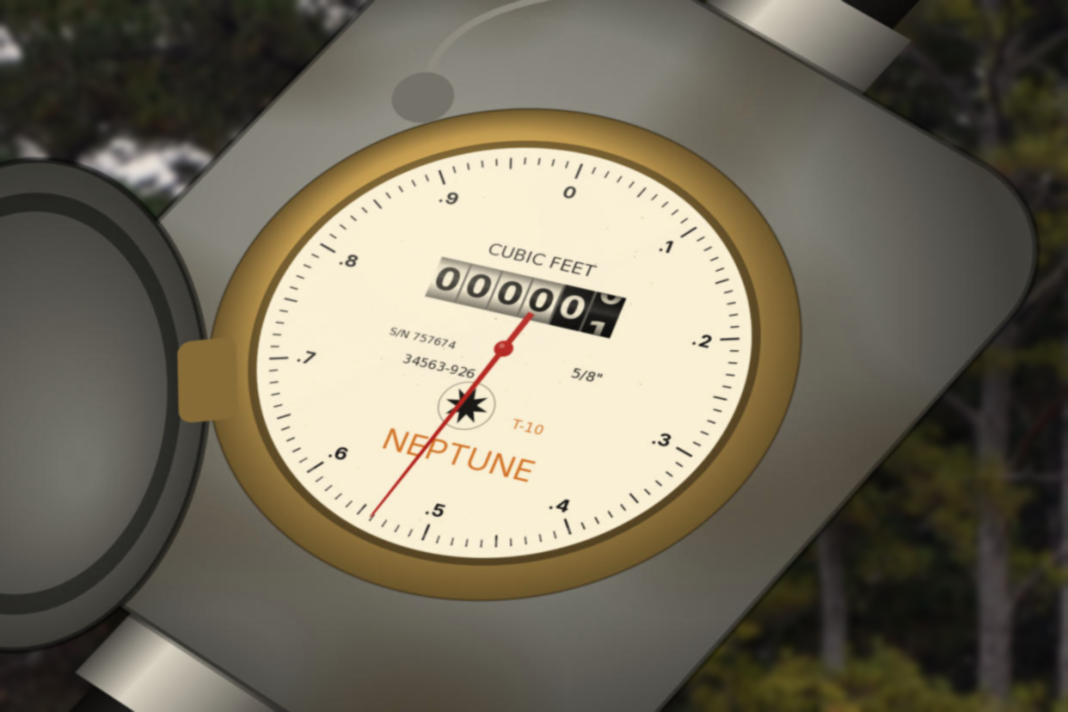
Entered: 0.54,ft³
